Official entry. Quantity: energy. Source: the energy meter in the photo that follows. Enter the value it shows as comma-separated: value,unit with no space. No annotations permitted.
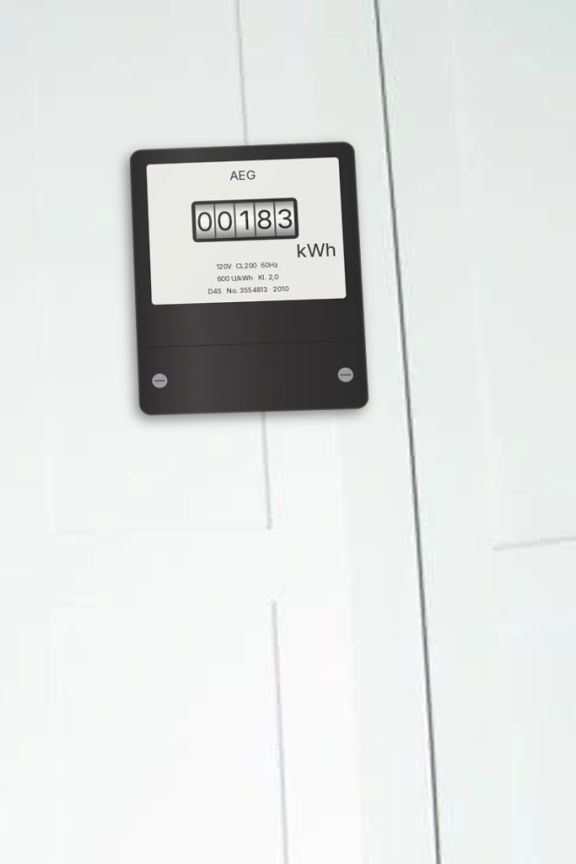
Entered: 183,kWh
